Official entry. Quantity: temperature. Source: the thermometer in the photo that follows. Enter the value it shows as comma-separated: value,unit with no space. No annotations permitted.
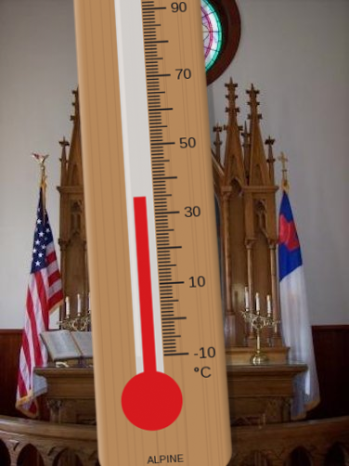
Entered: 35,°C
